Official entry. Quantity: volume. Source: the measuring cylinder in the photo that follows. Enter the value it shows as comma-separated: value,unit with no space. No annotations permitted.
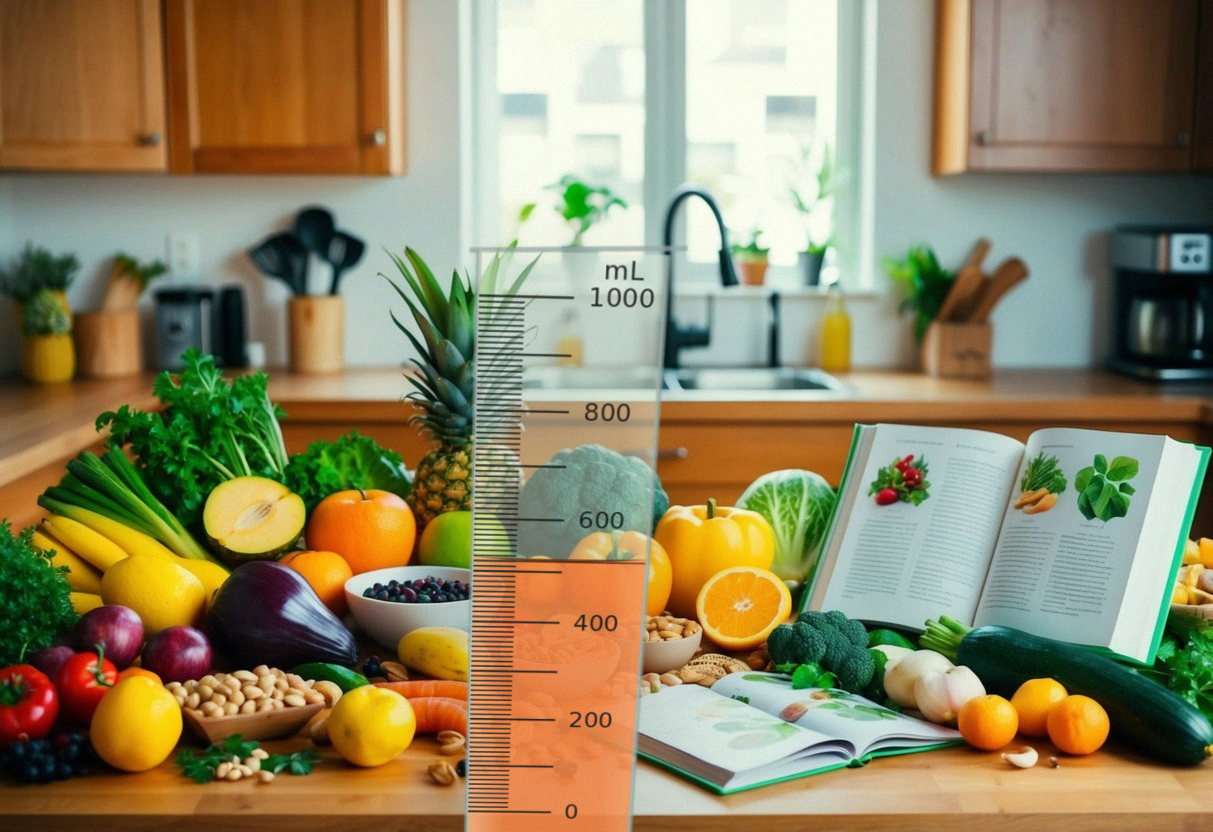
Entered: 520,mL
